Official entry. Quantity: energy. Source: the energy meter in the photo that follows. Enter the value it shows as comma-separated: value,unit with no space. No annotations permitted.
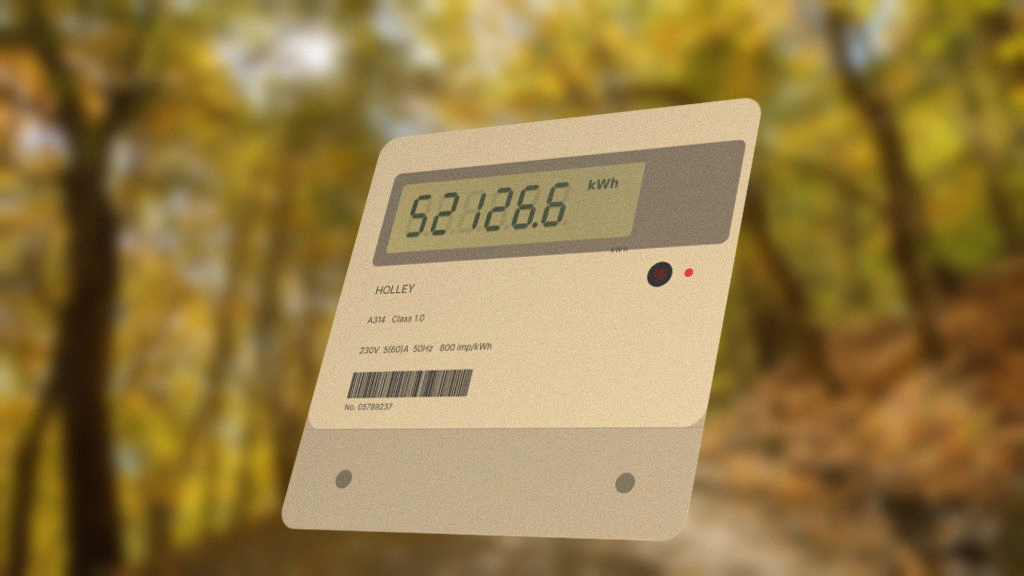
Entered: 52126.6,kWh
